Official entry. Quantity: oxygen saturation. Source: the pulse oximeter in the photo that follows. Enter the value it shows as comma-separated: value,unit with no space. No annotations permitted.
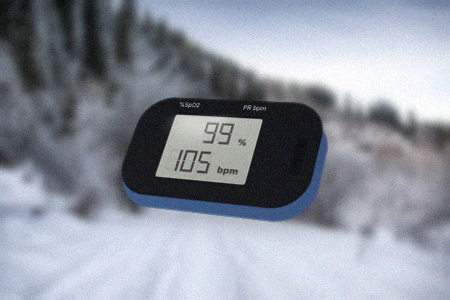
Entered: 99,%
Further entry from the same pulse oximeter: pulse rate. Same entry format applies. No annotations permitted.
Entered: 105,bpm
